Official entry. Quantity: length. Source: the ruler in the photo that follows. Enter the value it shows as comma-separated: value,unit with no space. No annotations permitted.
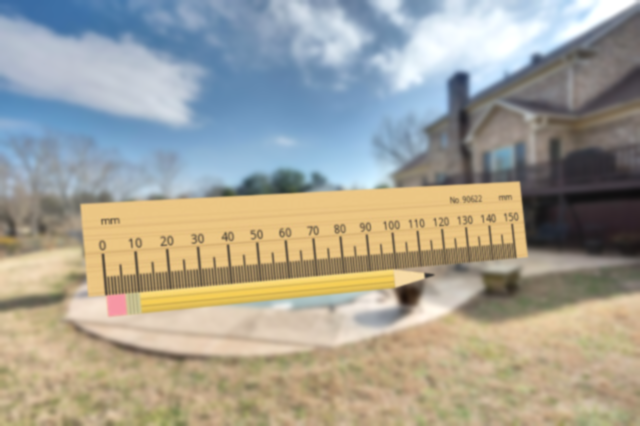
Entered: 115,mm
